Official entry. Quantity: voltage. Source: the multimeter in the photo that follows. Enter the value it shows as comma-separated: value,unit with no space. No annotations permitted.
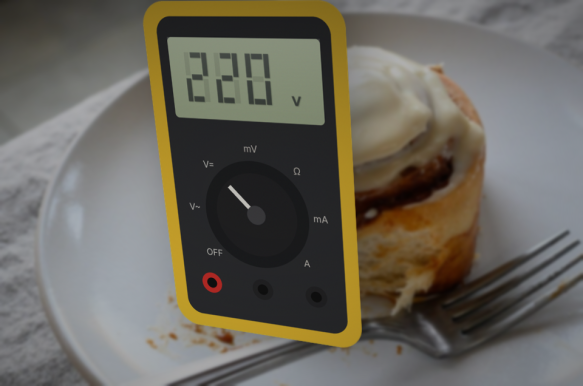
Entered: 220,V
